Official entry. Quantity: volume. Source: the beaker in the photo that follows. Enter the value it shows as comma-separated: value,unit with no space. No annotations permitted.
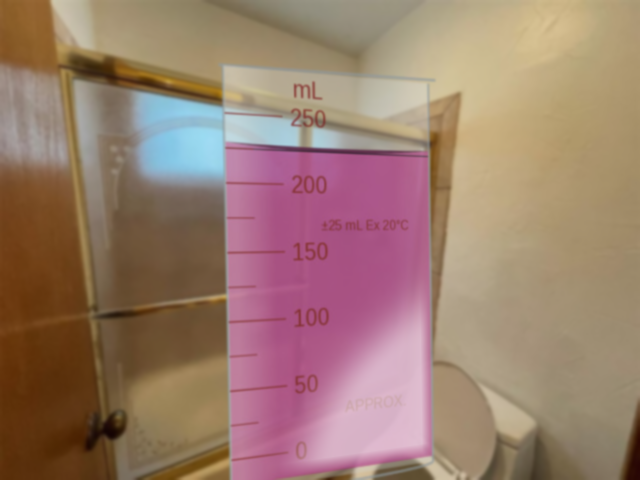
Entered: 225,mL
